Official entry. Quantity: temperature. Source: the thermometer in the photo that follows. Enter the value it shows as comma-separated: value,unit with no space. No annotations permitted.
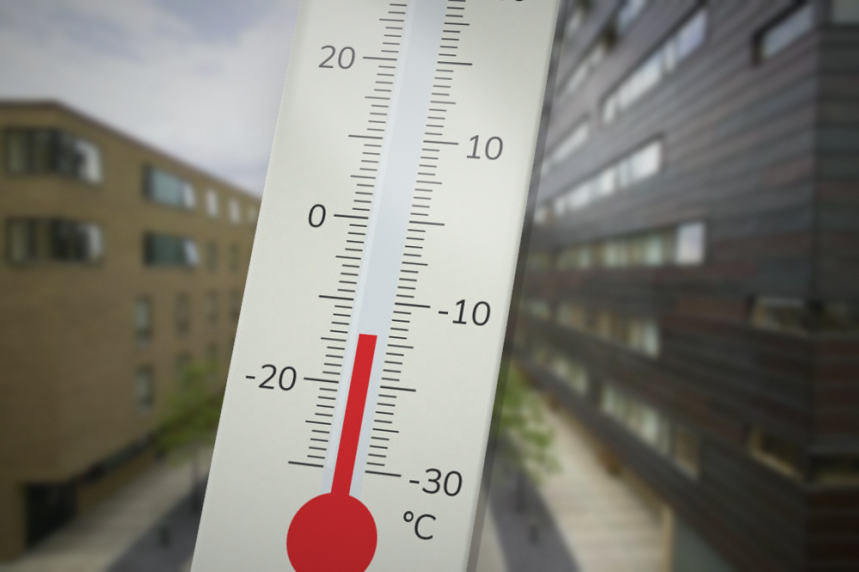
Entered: -14,°C
